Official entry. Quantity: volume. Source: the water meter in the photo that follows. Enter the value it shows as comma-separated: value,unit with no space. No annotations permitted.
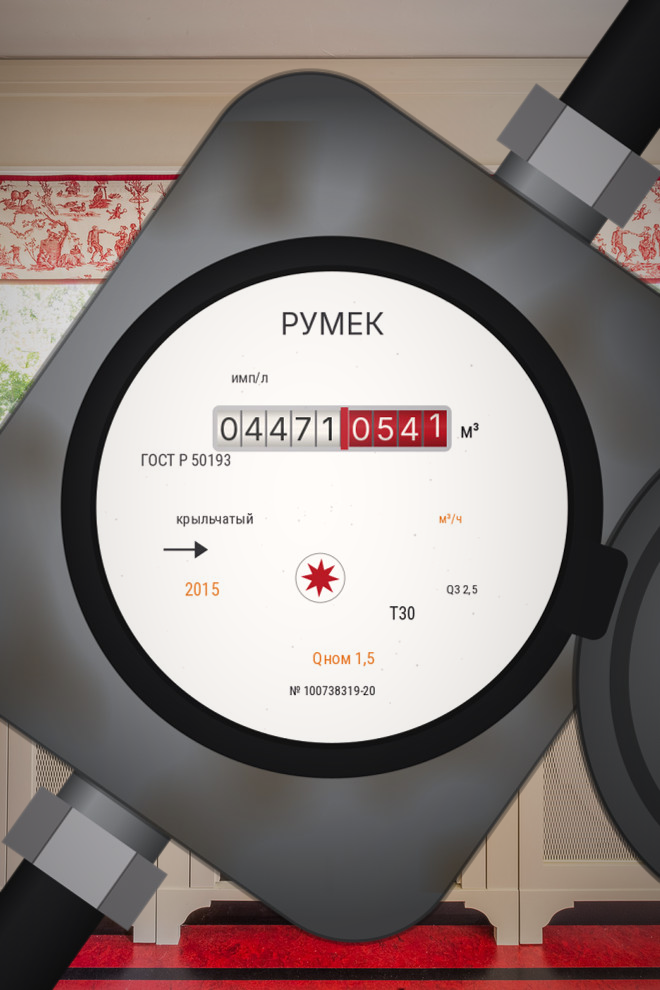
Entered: 4471.0541,m³
